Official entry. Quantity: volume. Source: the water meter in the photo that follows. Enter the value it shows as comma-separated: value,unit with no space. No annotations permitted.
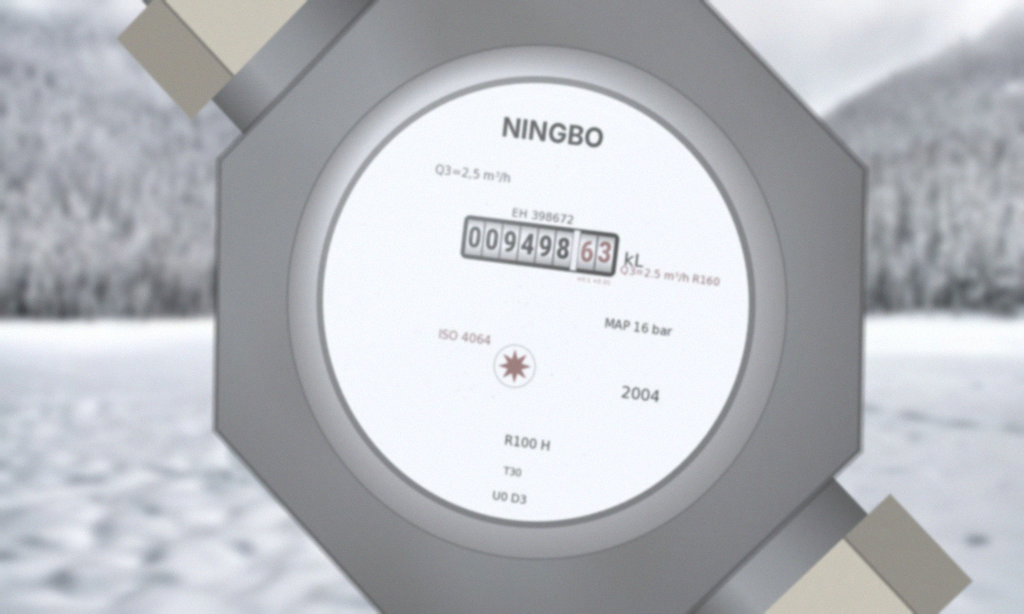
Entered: 9498.63,kL
